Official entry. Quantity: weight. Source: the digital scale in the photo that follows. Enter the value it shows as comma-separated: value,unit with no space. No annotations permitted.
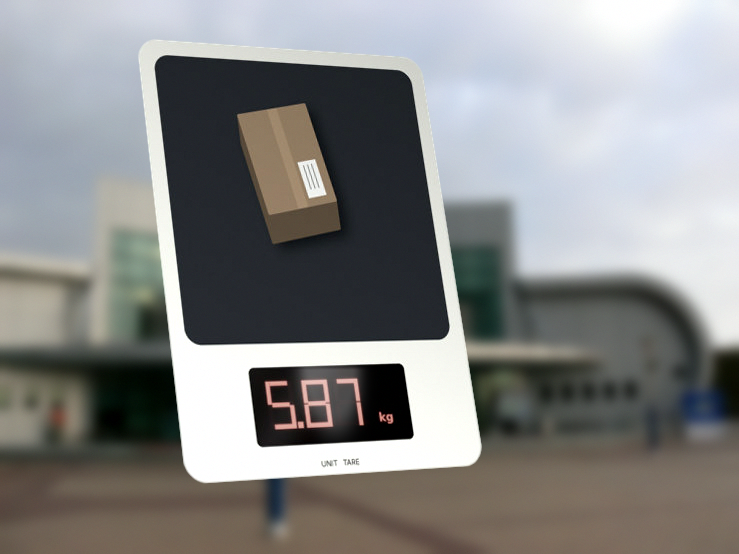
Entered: 5.87,kg
